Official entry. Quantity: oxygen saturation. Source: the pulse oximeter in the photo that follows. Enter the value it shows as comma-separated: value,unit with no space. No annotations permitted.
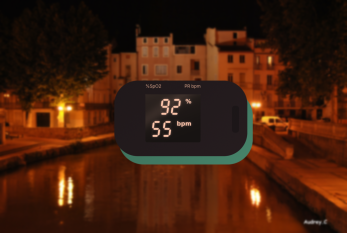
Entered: 92,%
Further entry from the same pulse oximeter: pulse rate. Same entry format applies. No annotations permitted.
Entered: 55,bpm
